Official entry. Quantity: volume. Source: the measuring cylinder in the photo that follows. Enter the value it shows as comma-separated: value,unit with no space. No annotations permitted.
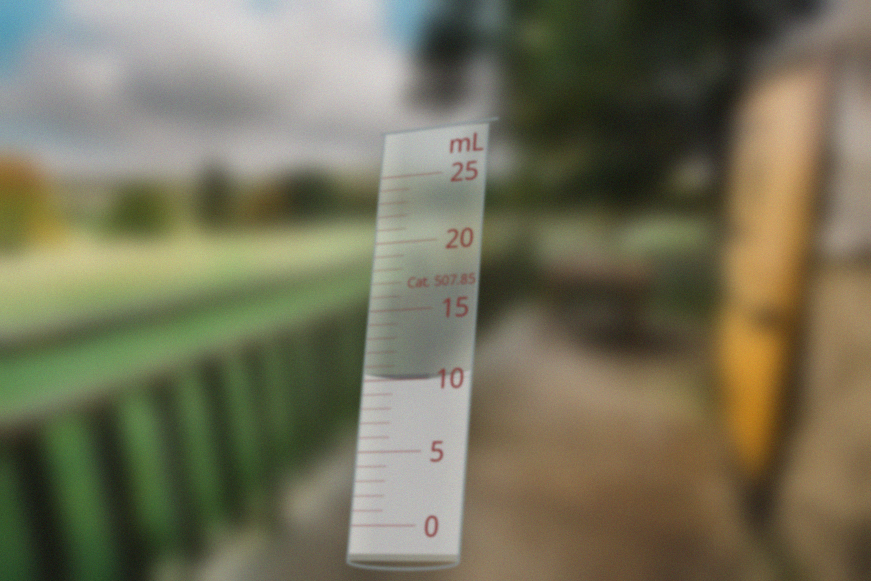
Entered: 10,mL
